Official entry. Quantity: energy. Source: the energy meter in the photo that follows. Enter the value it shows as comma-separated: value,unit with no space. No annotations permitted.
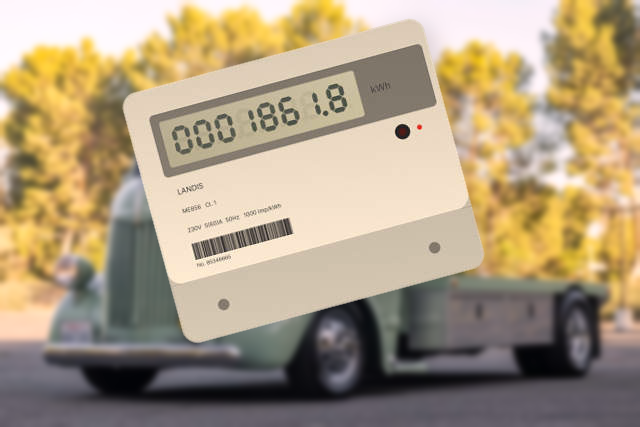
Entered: 1861.8,kWh
